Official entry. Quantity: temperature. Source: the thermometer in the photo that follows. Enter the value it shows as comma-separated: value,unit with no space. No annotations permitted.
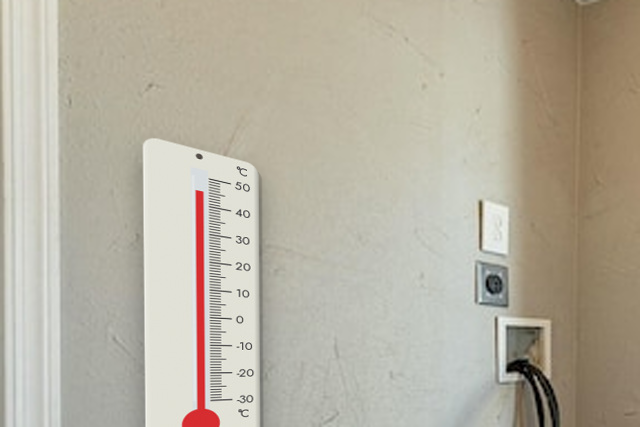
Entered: 45,°C
